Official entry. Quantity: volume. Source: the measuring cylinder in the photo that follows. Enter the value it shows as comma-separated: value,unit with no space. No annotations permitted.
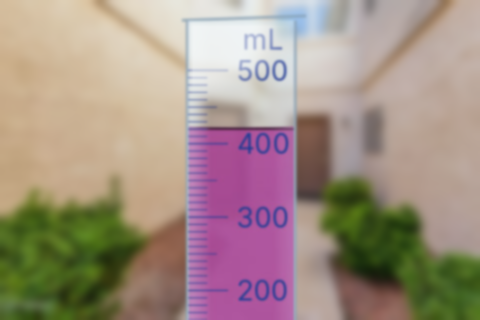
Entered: 420,mL
